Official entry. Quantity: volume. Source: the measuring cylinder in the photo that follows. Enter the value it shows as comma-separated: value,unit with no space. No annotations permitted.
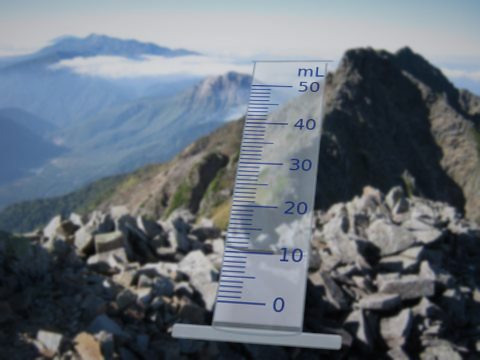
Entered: 10,mL
